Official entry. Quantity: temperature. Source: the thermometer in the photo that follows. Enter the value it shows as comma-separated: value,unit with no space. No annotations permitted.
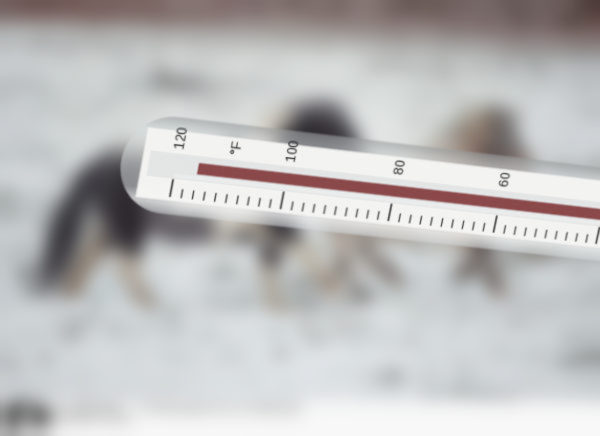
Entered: 116,°F
